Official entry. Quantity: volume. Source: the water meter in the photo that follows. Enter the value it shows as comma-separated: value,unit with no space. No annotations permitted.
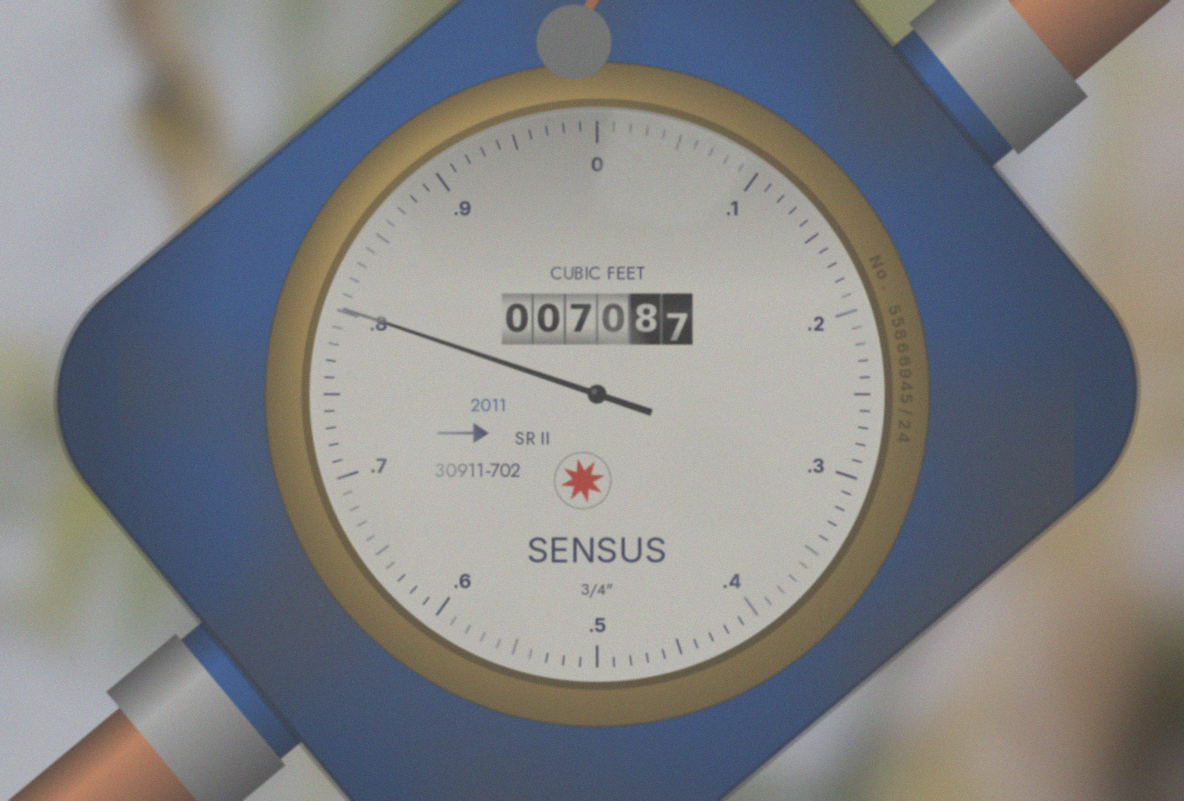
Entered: 7086.80,ft³
